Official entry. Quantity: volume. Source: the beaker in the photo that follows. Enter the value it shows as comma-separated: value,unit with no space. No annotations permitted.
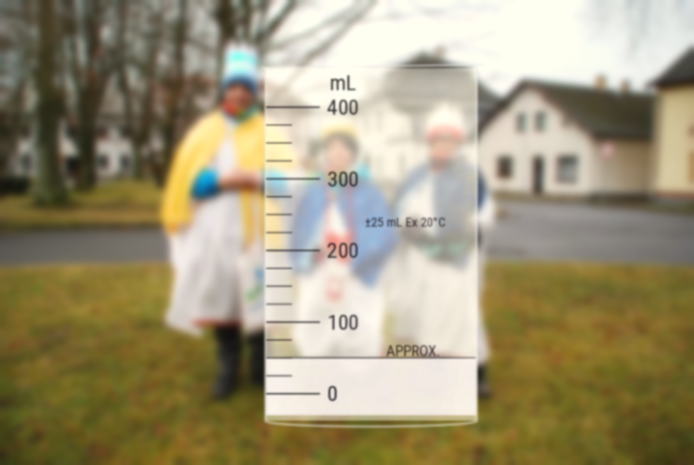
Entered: 50,mL
